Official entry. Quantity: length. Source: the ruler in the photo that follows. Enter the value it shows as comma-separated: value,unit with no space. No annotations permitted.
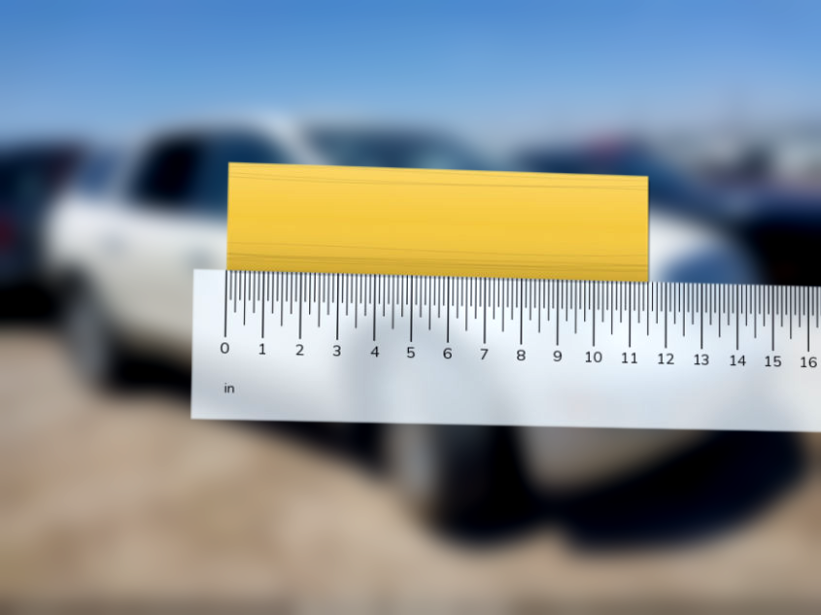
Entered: 11.5,in
